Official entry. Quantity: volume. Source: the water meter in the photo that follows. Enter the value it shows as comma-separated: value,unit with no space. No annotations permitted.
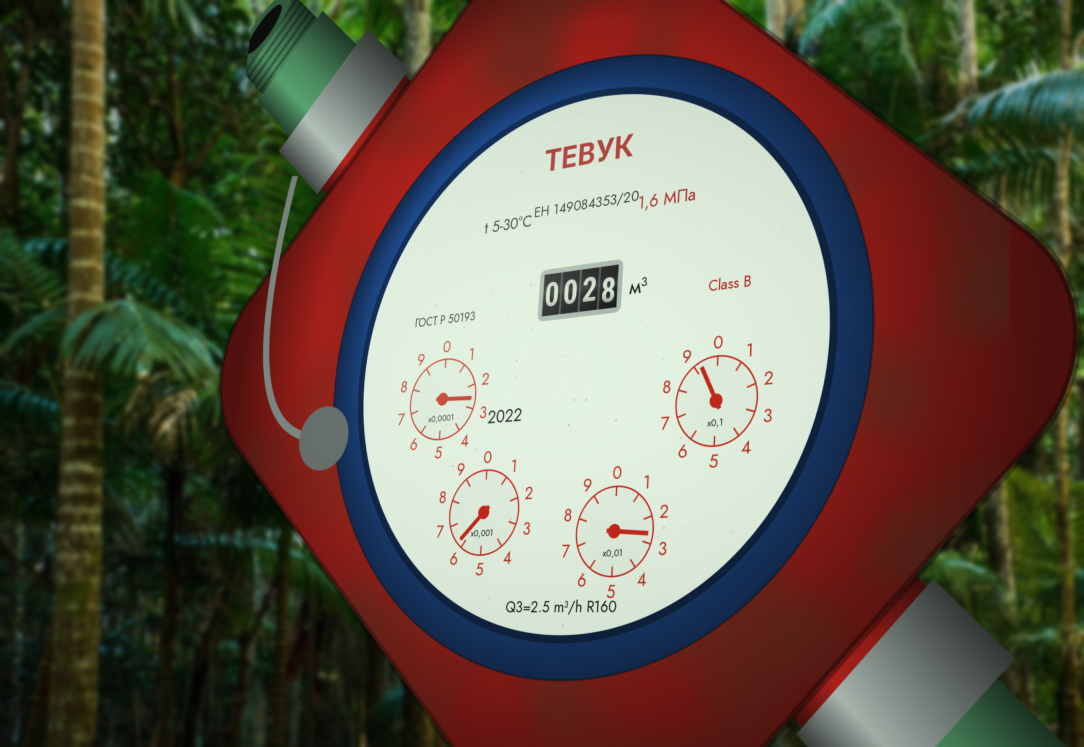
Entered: 27.9262,m³
